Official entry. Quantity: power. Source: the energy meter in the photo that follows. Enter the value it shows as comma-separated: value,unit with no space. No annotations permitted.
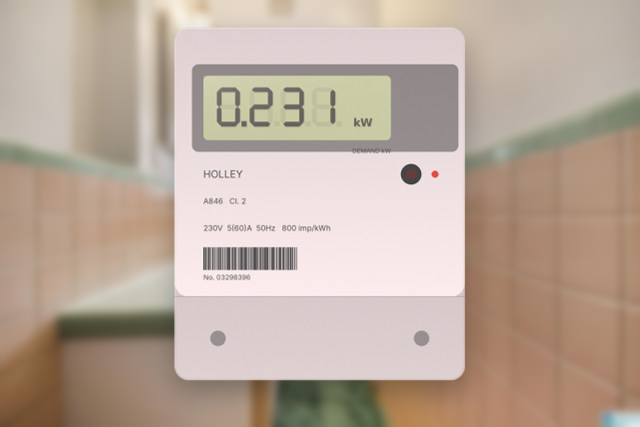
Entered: 0.231,kW
